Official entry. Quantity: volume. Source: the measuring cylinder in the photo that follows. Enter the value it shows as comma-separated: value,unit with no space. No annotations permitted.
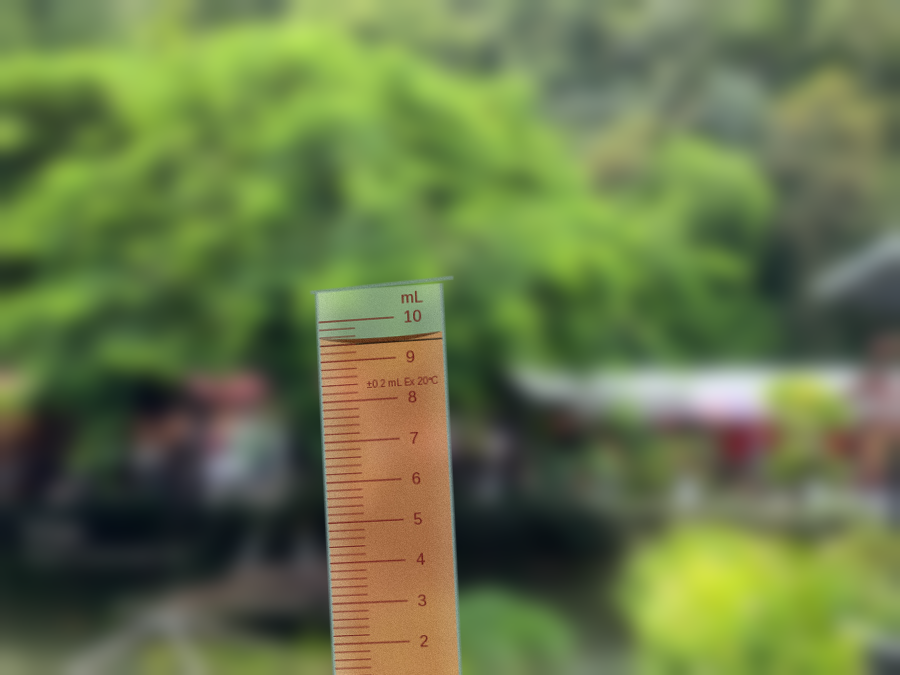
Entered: 9.4,mL
